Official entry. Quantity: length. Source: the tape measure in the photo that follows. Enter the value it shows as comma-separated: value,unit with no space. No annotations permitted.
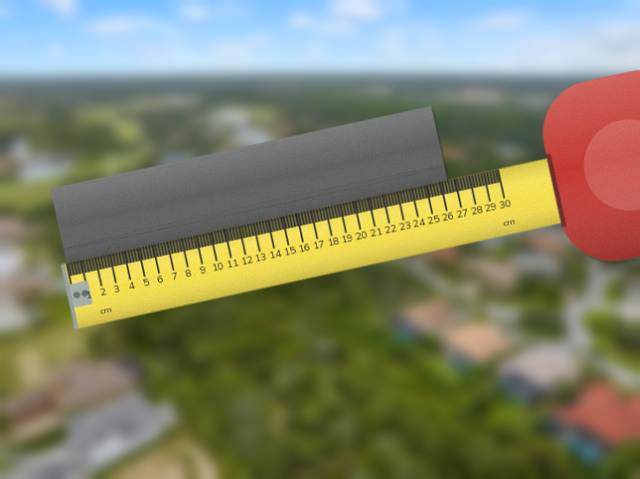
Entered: 26.5,cm
